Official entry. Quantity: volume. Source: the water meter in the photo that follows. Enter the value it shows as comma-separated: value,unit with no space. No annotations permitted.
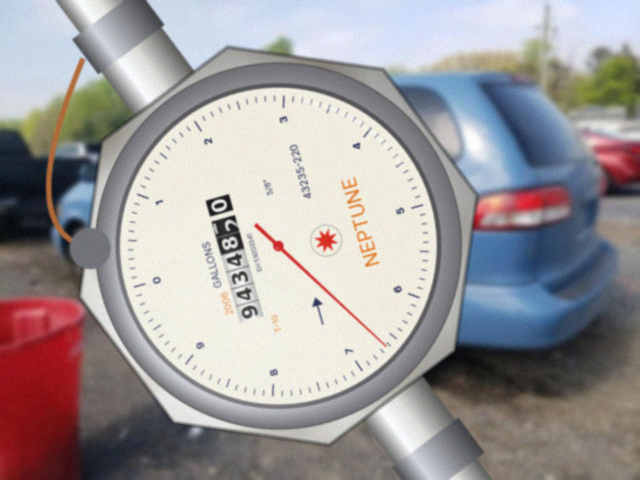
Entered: 9434816.6,gal
